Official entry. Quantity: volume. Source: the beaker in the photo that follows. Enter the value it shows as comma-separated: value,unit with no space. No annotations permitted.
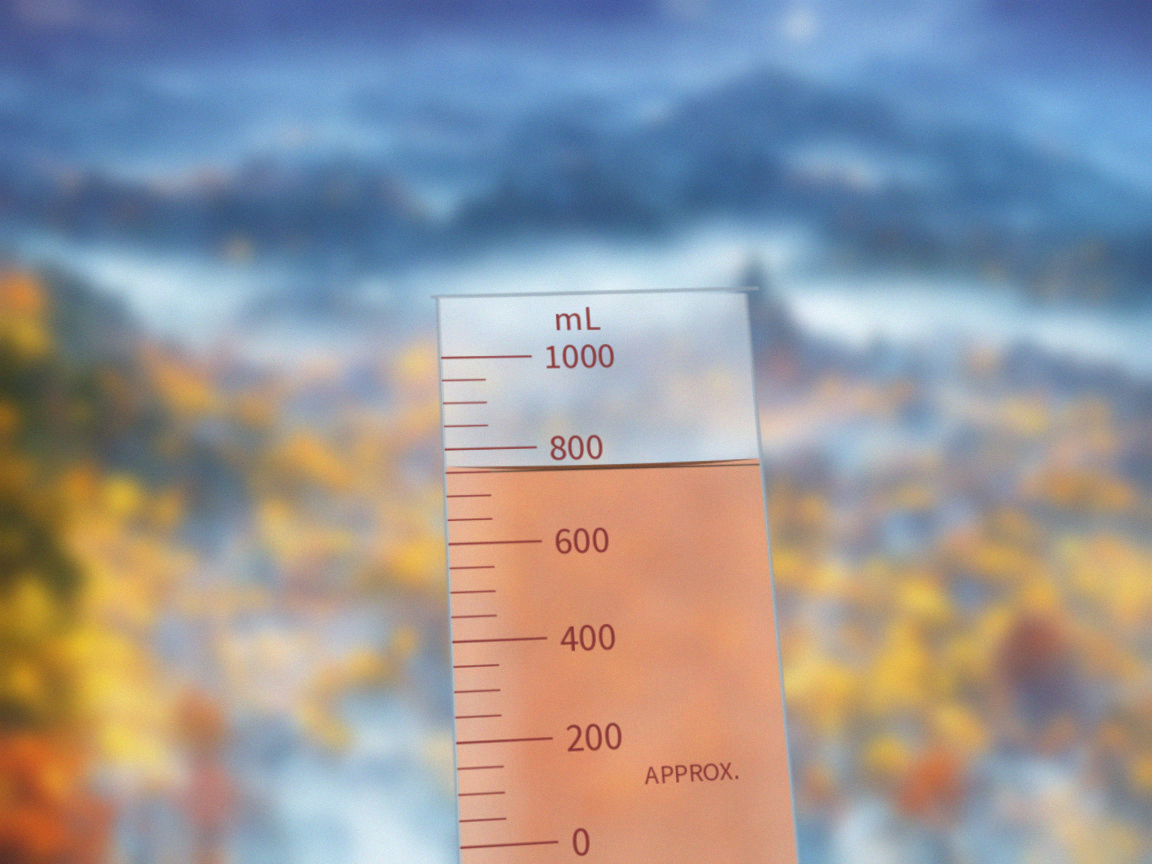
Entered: 750,mL
